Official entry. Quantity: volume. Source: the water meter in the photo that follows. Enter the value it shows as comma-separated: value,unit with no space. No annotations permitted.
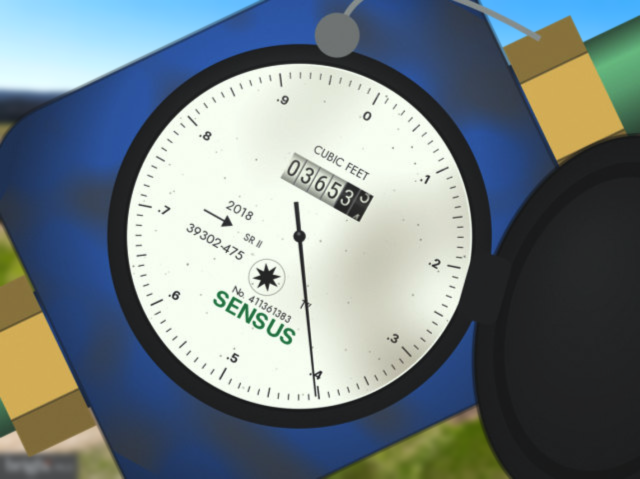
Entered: 36533.40,ft³
